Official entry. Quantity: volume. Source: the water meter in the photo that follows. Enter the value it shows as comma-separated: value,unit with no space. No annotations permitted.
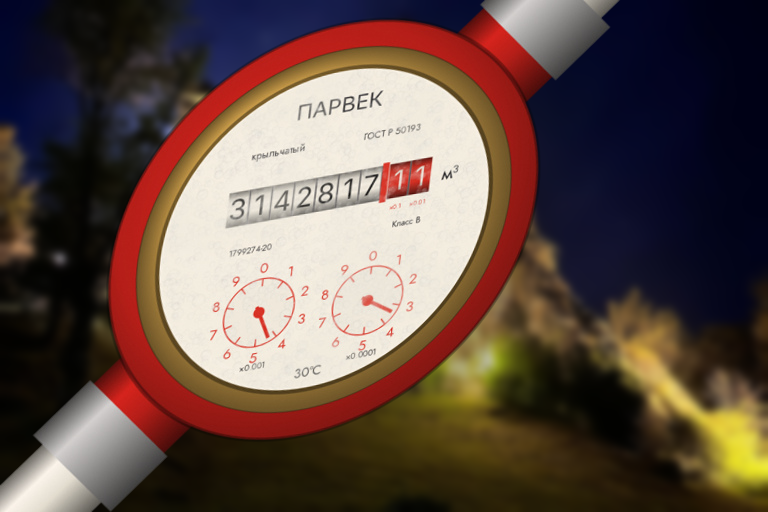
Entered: 3142817.1143,m³
